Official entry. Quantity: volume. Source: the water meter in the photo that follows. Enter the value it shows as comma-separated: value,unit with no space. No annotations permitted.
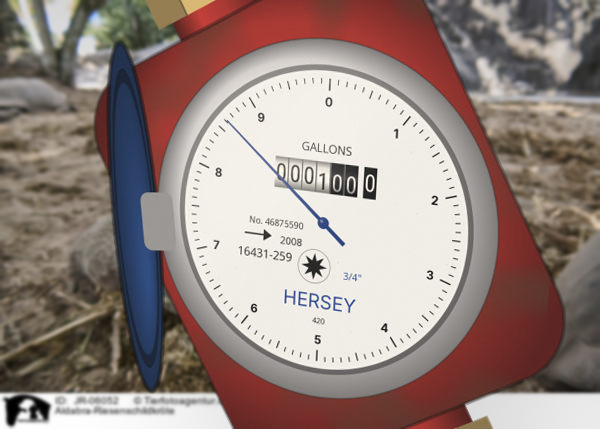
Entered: 998.6,gal
